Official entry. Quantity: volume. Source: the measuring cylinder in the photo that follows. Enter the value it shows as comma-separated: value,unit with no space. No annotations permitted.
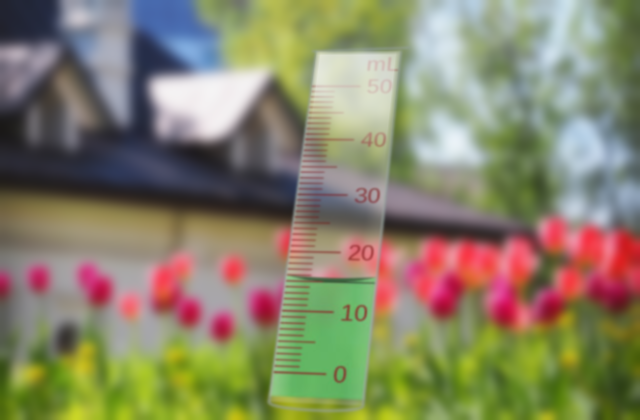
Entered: 15,mL
